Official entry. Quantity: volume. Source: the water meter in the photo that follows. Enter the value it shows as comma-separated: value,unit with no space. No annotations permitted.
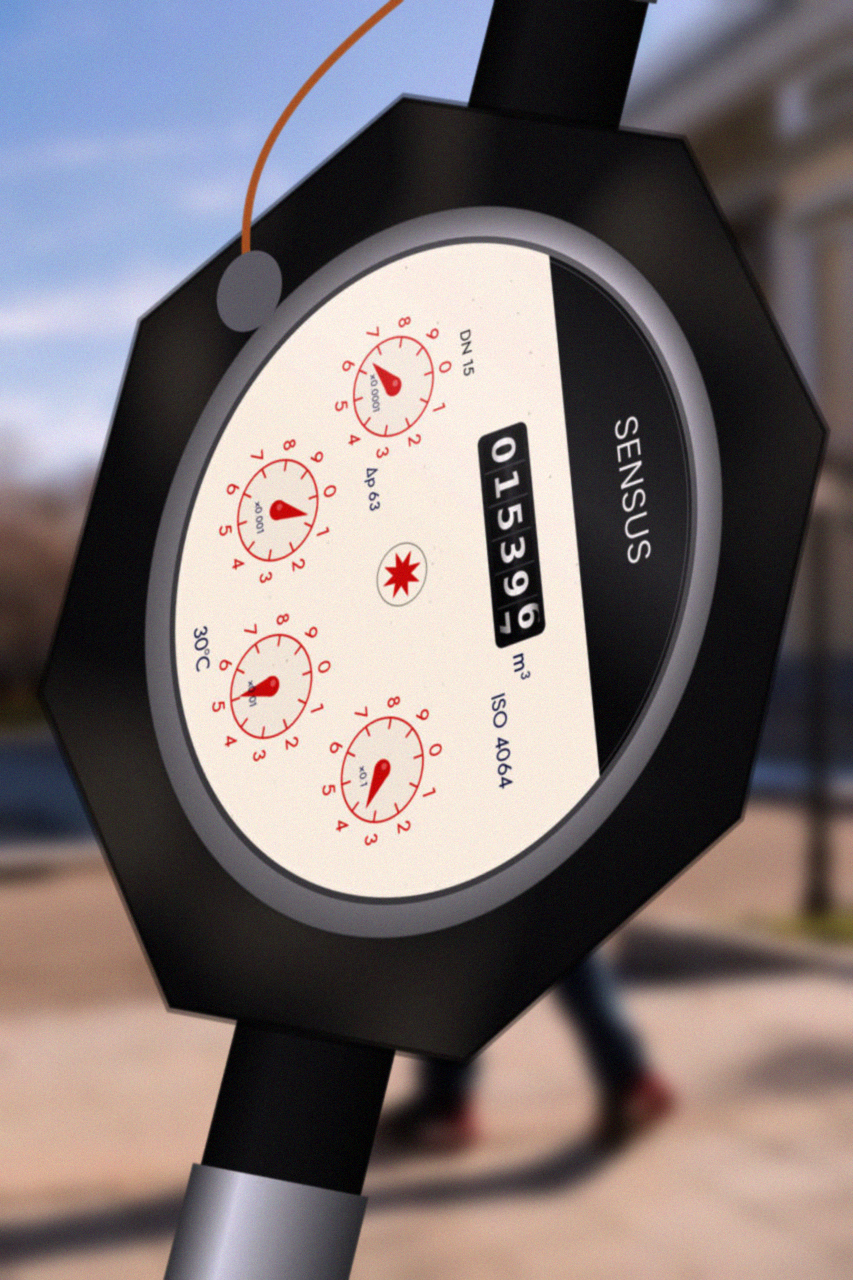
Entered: 15396.3506,m³
